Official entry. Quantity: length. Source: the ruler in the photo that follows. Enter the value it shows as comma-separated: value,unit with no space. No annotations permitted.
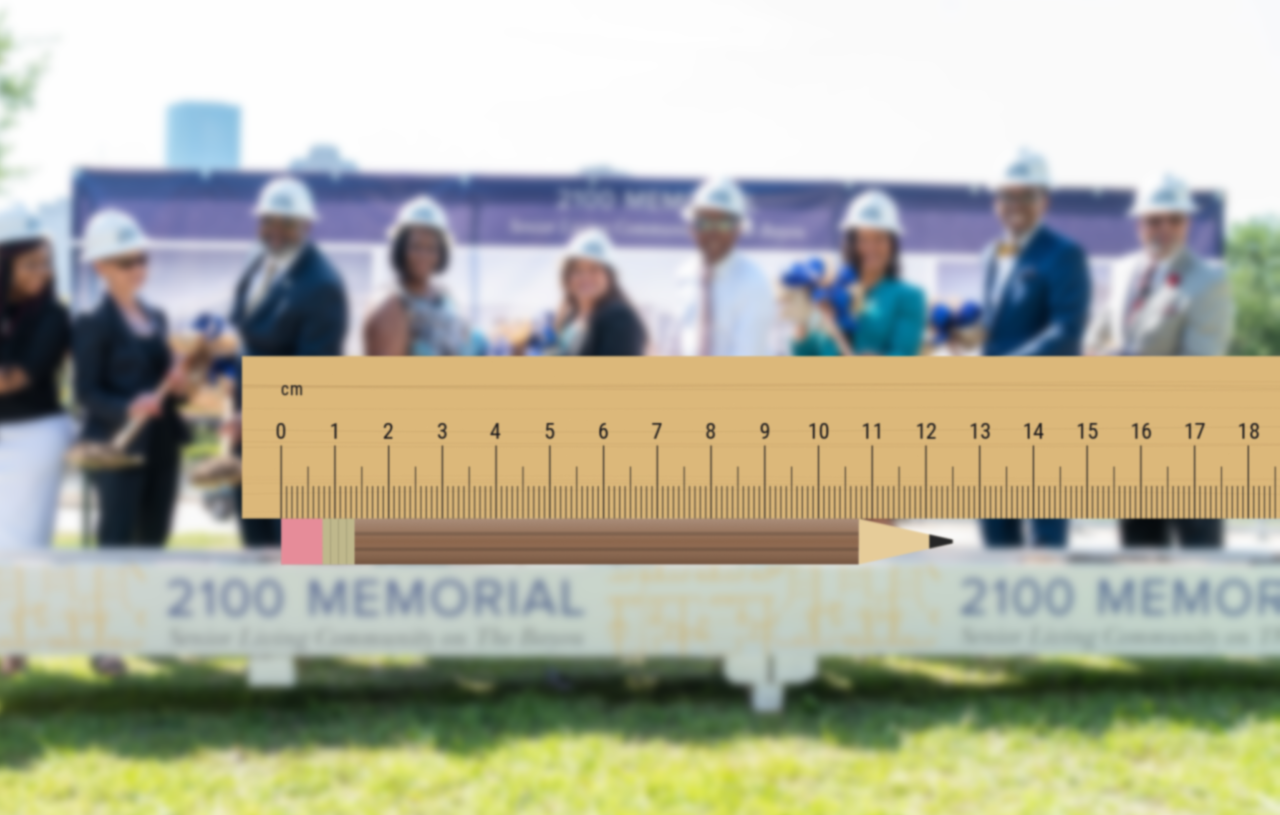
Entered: 12.5,cm
